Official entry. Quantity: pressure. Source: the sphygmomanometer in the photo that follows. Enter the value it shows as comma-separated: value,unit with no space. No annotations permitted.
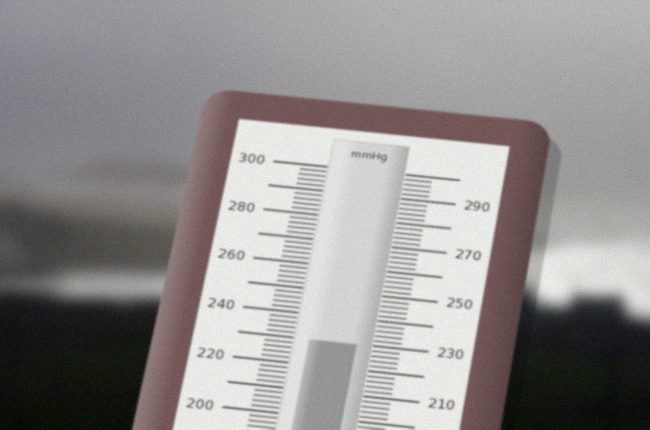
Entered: 230,mmHg
